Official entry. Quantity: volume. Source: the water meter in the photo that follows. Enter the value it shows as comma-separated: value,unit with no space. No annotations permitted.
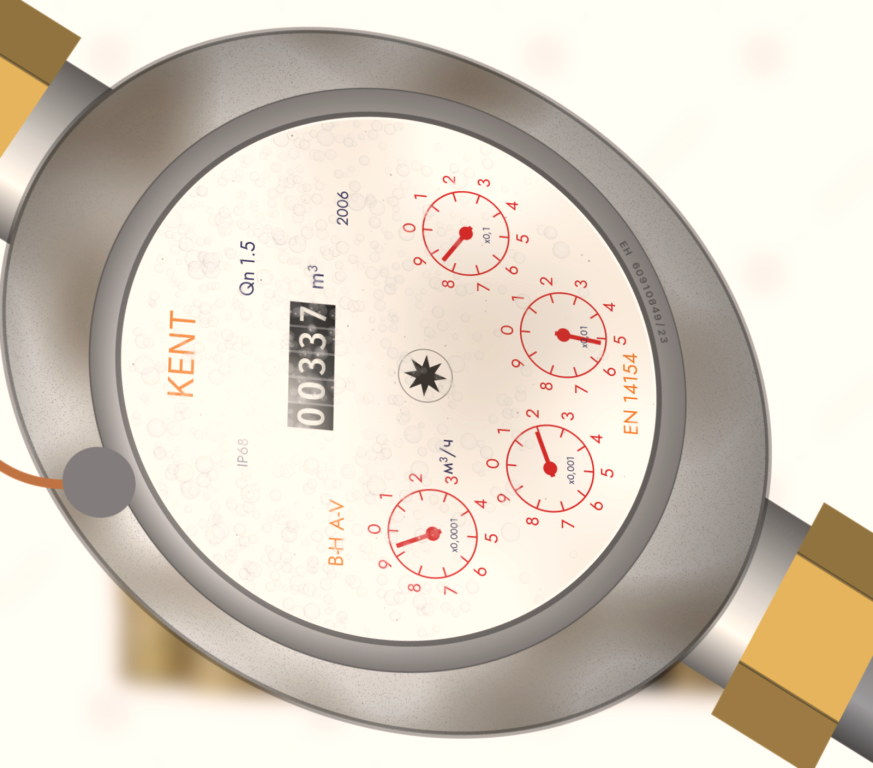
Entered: 337.8519,m³
